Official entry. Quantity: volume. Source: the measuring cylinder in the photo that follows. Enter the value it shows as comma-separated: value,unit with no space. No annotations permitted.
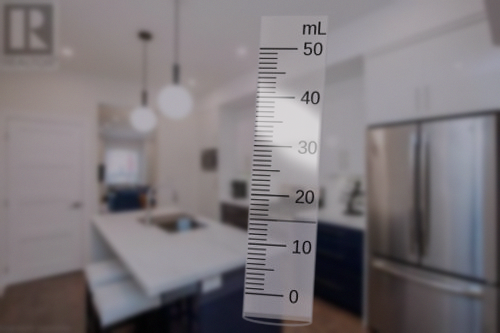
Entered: 15,mL
